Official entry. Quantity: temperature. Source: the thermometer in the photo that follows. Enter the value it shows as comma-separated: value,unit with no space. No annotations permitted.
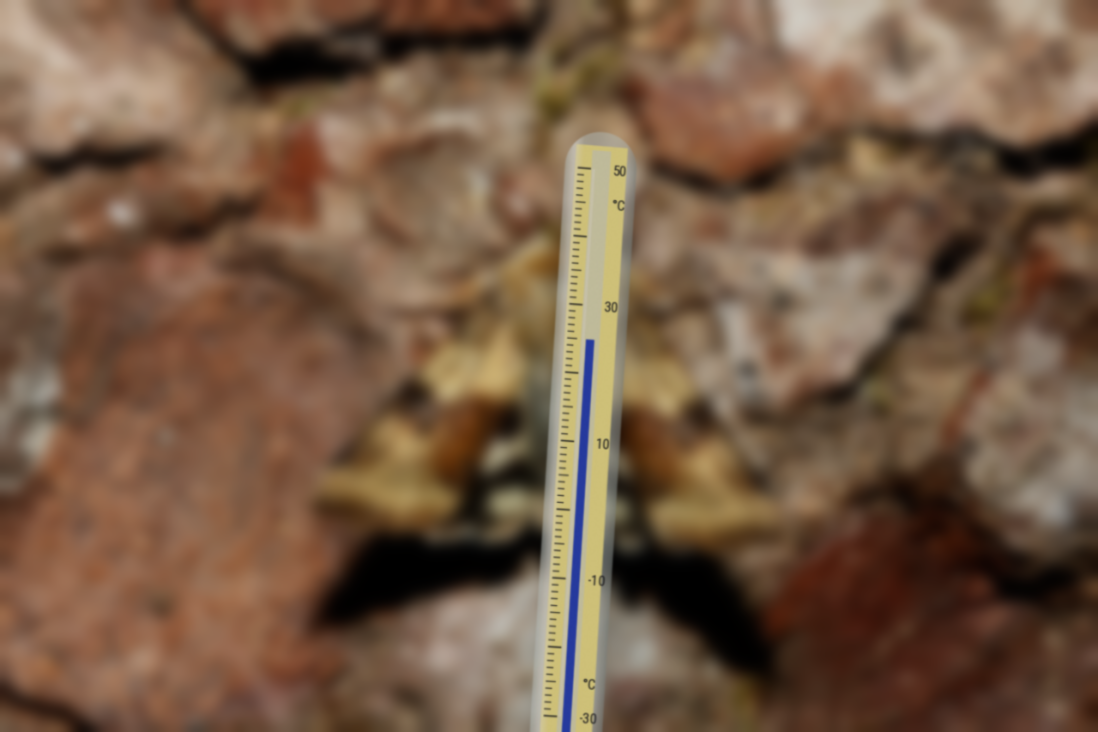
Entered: 25,°C
